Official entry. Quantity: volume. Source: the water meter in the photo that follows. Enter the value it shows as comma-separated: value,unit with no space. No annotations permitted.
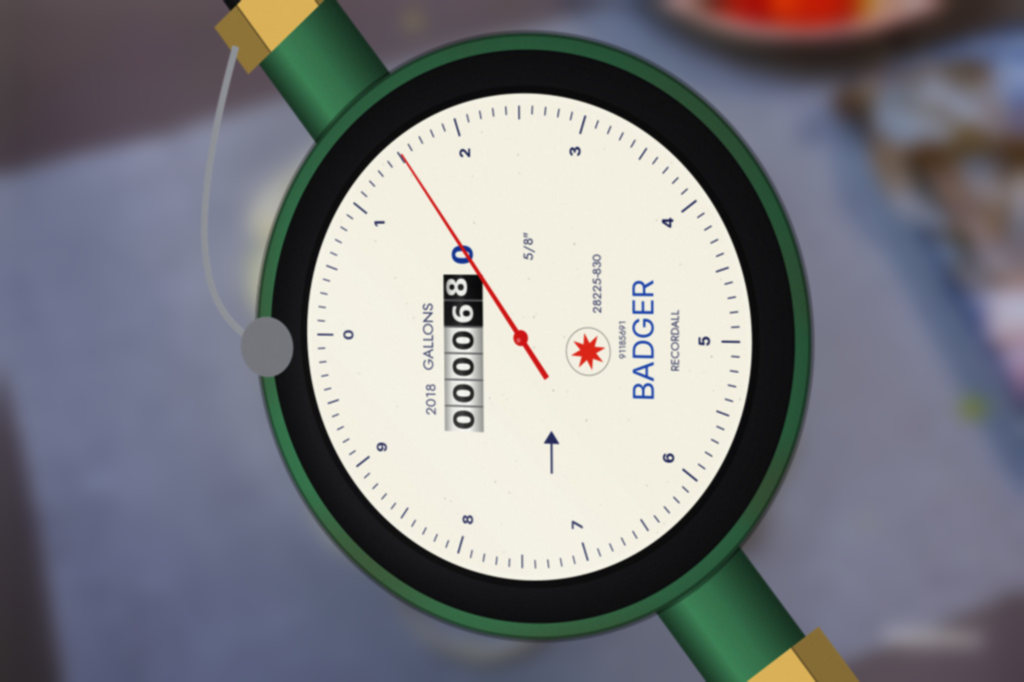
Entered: 681.5,gal
